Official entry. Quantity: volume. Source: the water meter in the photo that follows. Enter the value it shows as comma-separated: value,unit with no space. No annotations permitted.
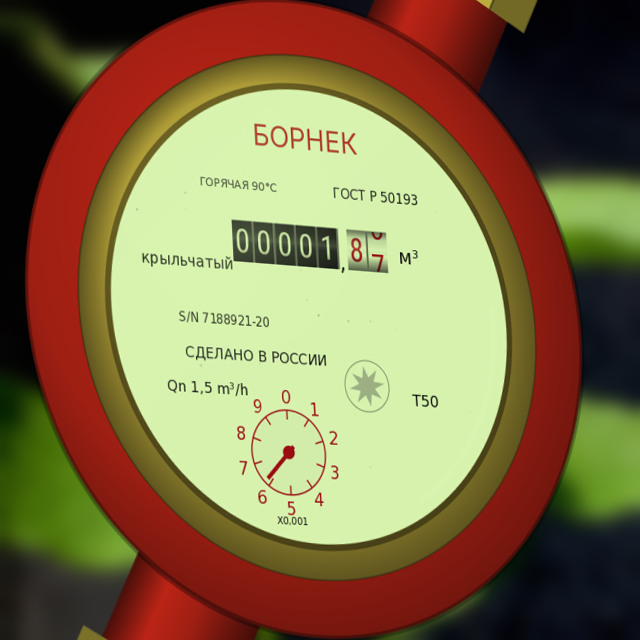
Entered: 1.866,m³
